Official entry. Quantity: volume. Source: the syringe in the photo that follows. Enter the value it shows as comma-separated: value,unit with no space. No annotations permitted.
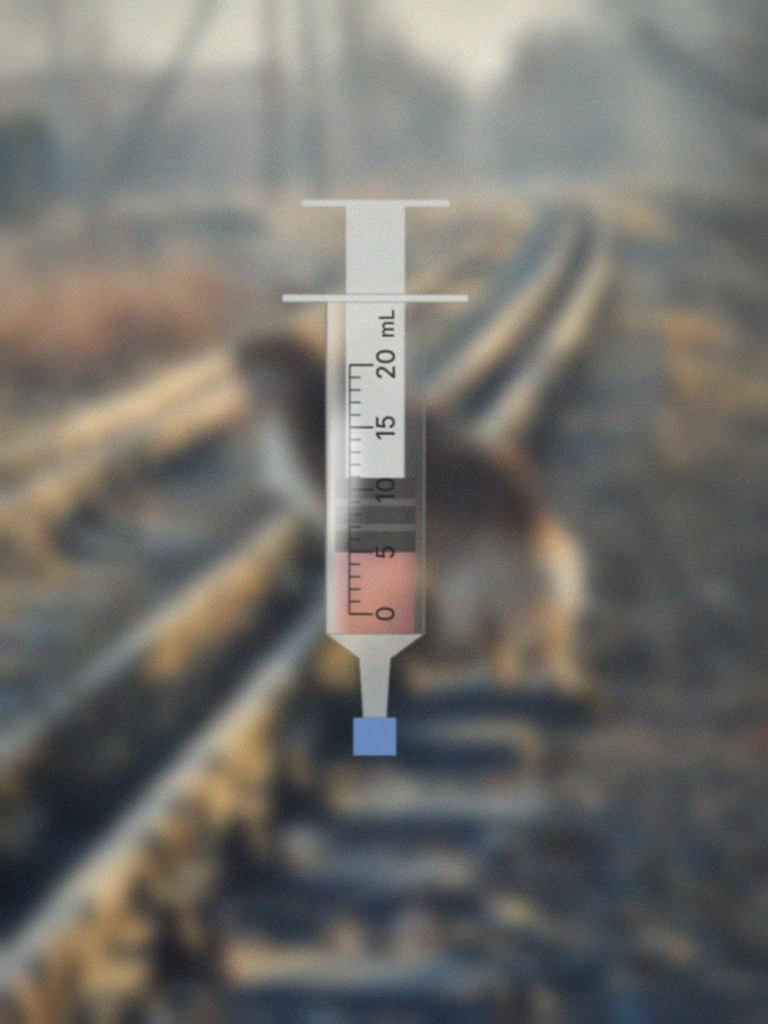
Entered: 5,mL
